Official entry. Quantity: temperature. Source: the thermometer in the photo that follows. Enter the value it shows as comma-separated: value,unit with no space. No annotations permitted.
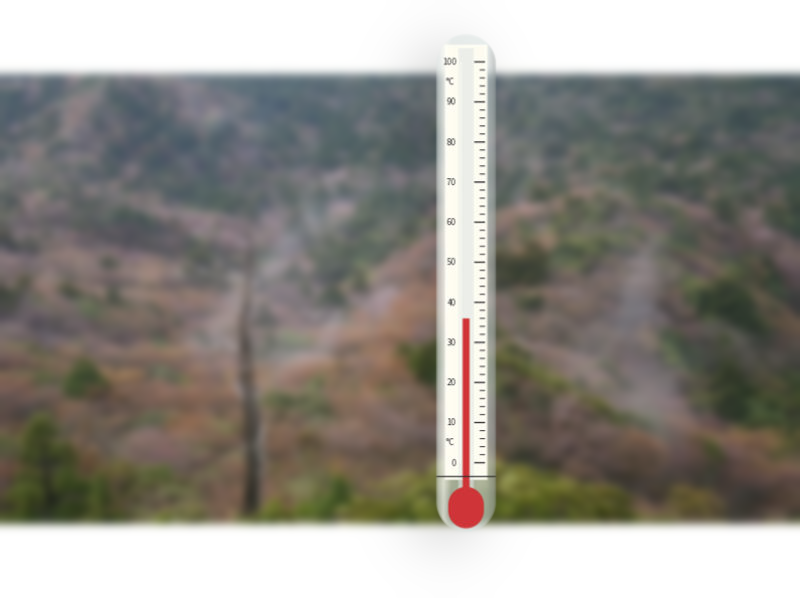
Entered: 36,°C
